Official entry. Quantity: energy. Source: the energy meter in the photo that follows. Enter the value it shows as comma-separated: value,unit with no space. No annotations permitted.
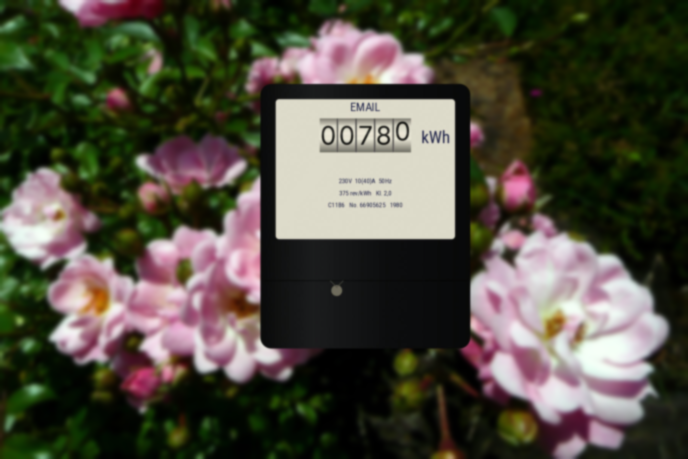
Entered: 780,kWh
